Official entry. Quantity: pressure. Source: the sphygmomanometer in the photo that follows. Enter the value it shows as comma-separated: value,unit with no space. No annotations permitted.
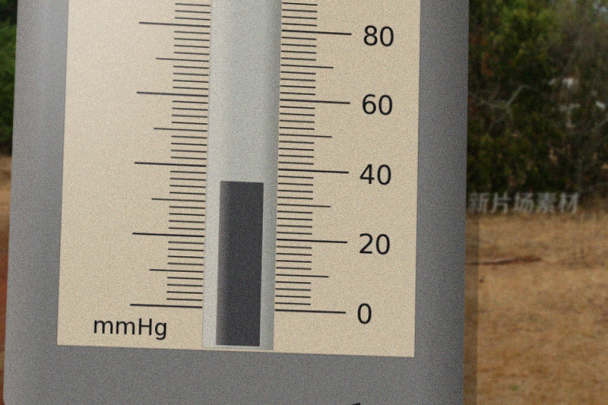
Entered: 36,mmHg
